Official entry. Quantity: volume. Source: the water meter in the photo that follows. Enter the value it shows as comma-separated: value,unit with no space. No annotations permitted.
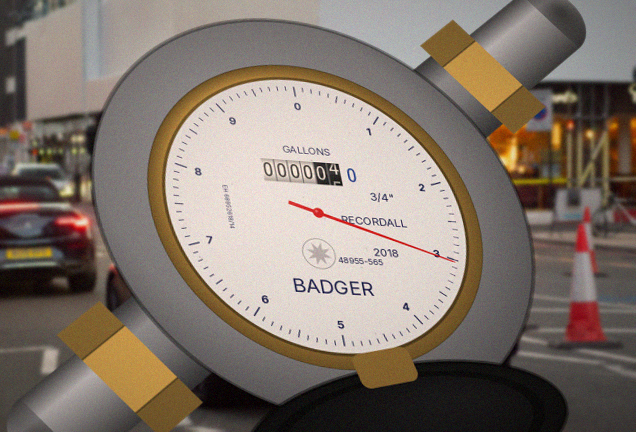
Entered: 43.0,gal
